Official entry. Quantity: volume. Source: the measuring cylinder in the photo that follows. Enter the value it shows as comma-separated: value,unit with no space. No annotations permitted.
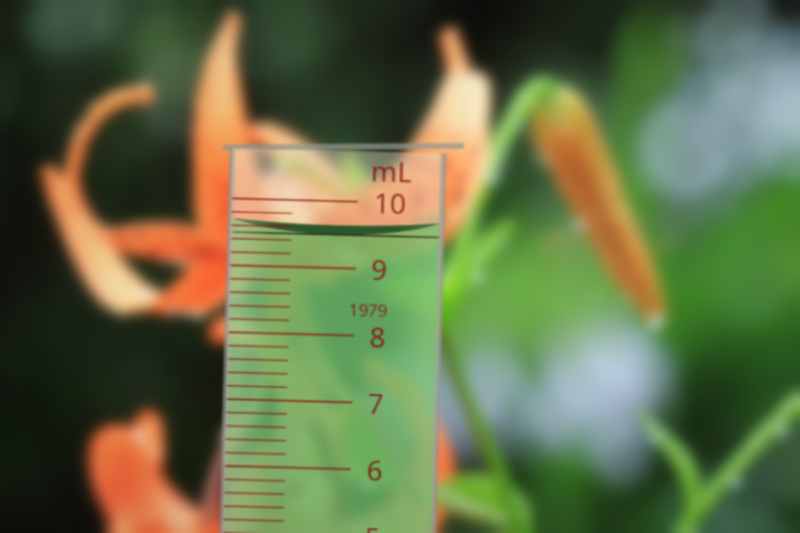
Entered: 9.5,mL
